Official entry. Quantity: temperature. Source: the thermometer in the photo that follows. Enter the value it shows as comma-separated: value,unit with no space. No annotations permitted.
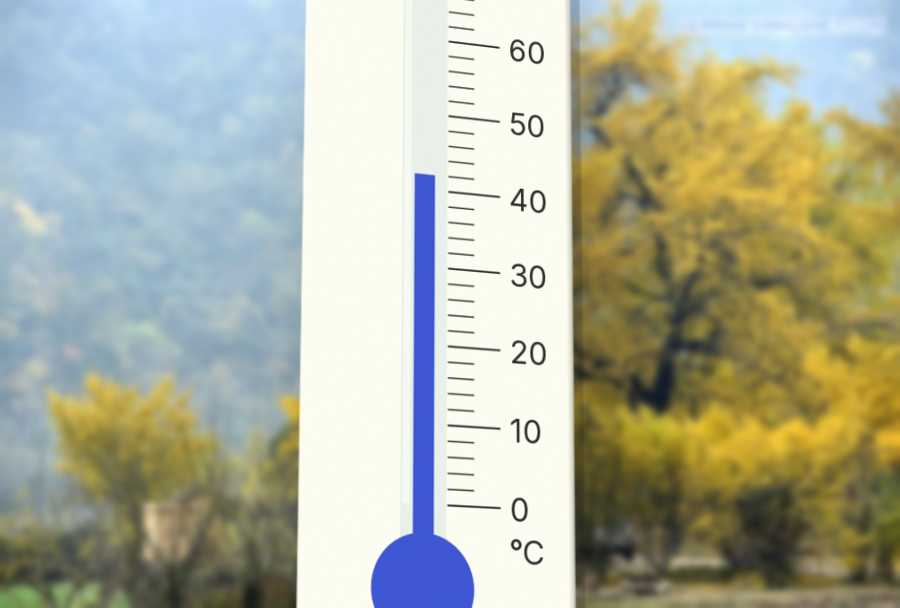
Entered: 42,°C
